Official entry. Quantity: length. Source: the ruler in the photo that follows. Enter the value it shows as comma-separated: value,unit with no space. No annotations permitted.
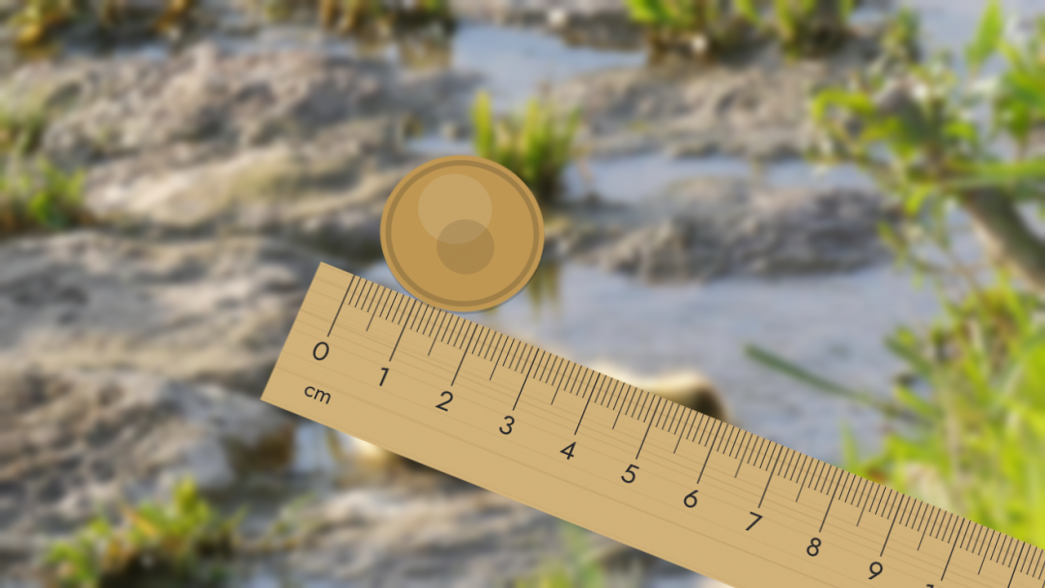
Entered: 2.5,cm
